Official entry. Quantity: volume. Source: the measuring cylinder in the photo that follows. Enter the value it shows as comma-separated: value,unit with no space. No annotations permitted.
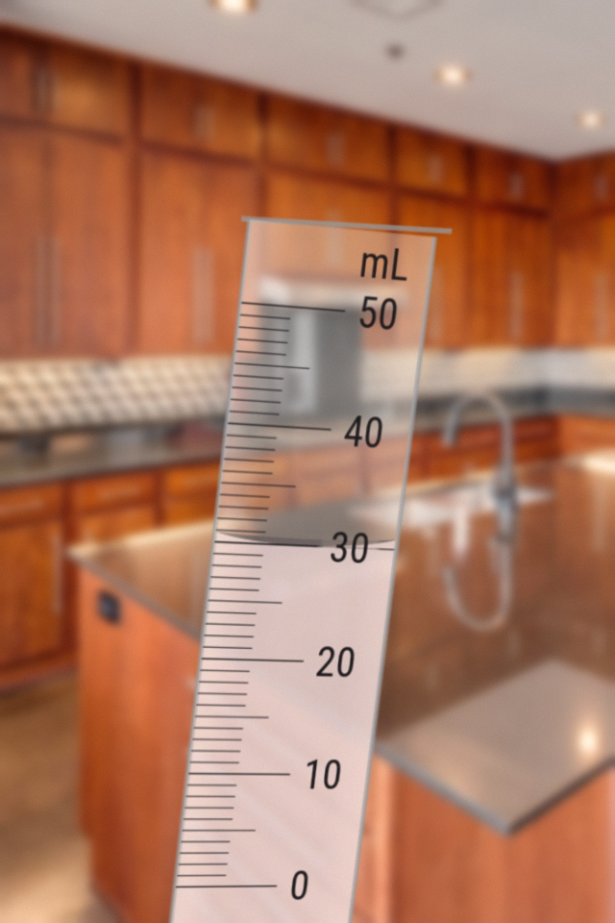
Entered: 30,mL
